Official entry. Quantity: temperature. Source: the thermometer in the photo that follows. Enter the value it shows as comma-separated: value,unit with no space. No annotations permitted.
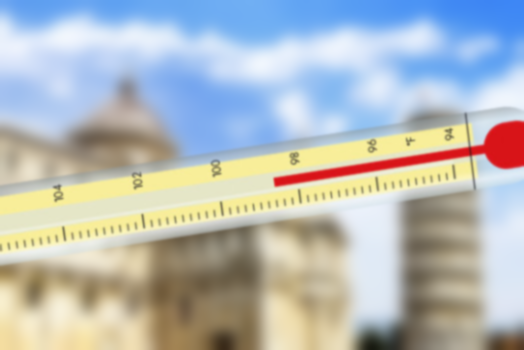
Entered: 98.6,°F
